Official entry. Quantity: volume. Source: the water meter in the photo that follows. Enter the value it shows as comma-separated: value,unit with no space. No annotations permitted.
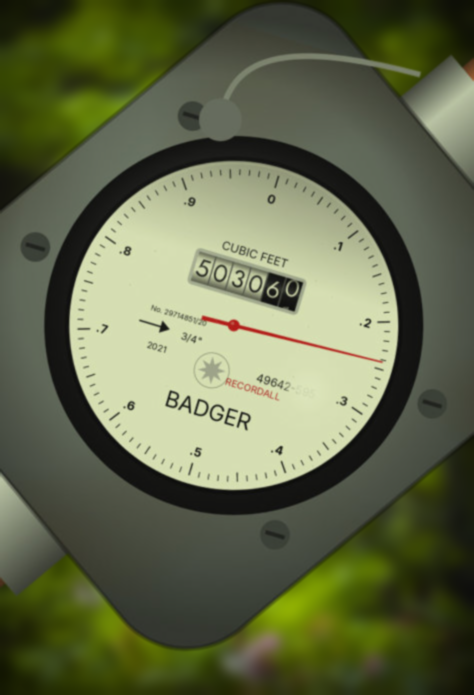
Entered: 503060.24,ft³
